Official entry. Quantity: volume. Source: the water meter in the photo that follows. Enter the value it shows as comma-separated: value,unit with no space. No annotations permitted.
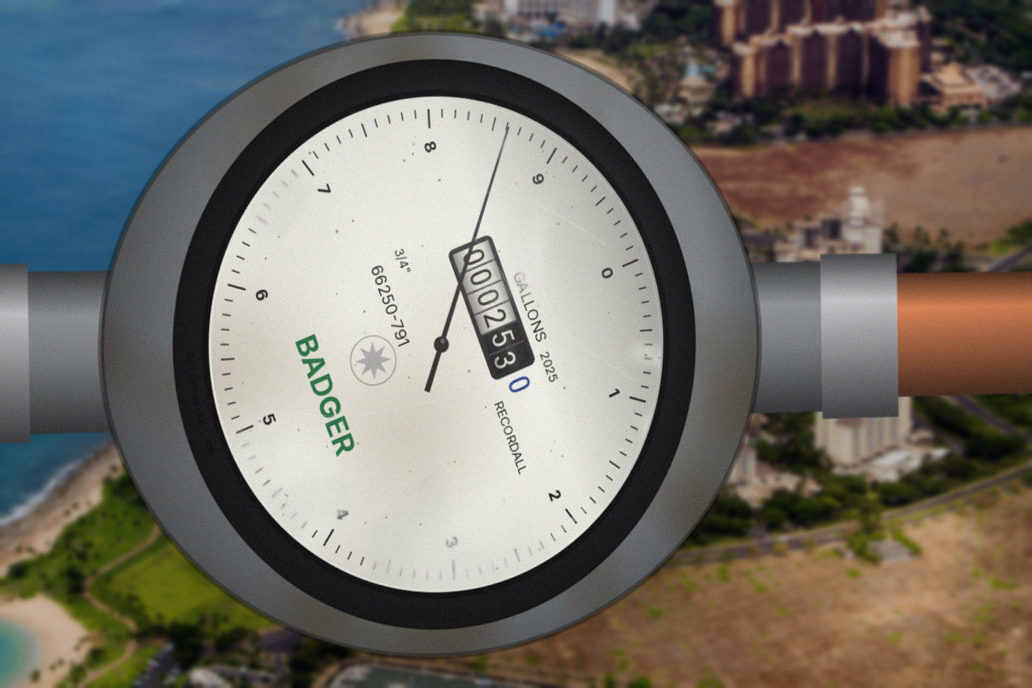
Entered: 2528.6,gal
